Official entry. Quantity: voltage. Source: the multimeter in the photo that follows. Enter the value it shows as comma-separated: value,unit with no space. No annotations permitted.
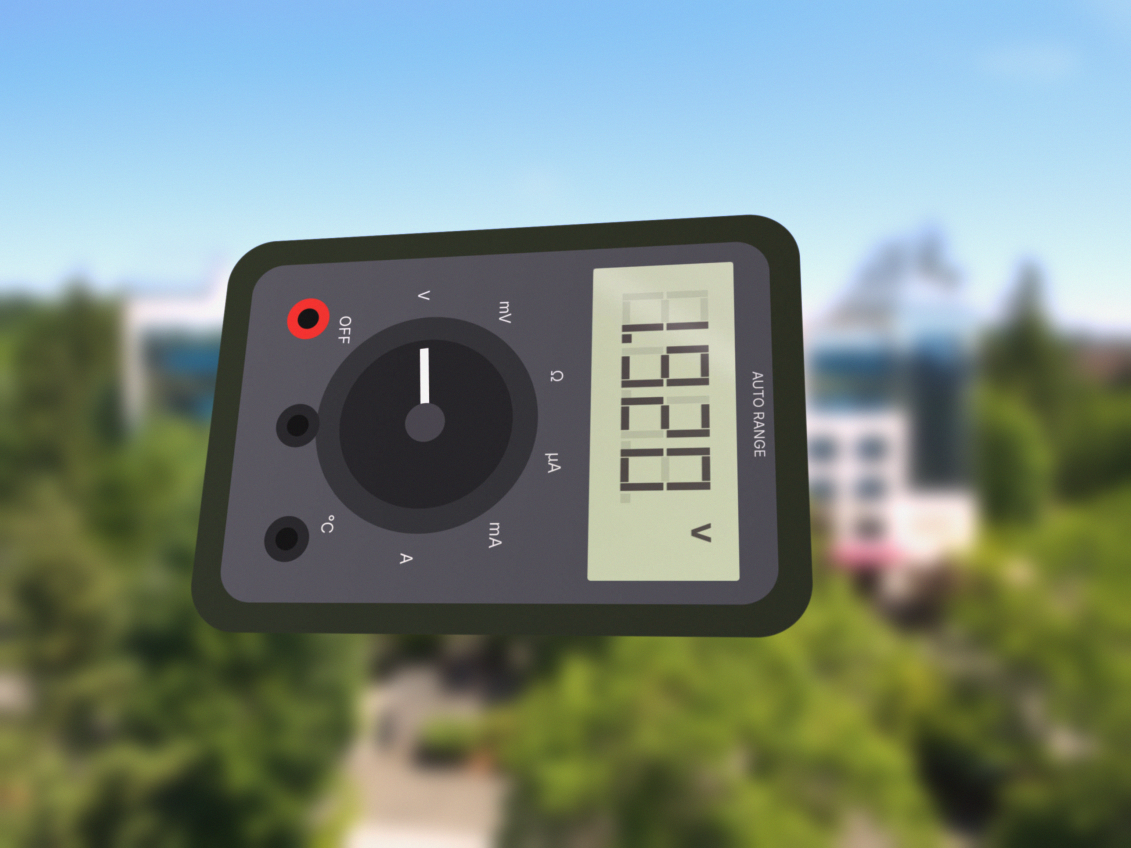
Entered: 1.920,V
